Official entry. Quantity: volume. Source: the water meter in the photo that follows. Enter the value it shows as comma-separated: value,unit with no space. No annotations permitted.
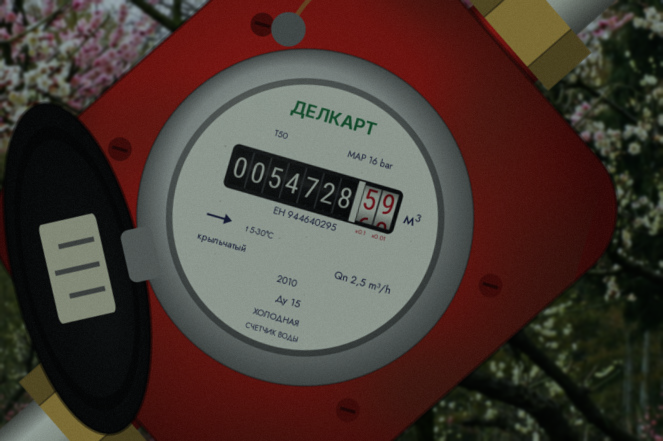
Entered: 54728.59,m³
